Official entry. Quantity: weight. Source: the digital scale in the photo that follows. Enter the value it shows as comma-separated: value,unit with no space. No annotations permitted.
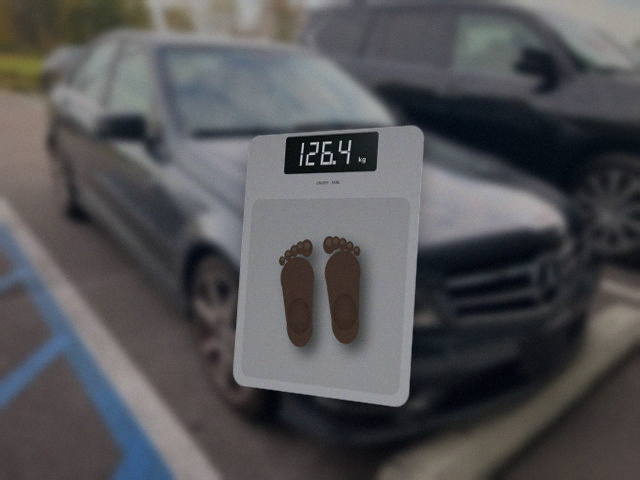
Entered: 126.4,kg
